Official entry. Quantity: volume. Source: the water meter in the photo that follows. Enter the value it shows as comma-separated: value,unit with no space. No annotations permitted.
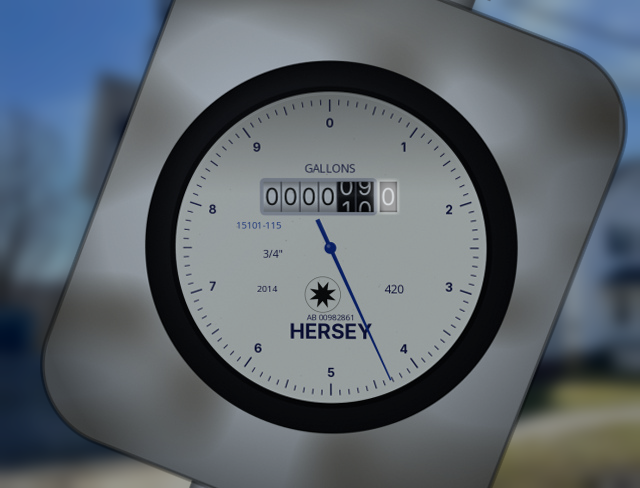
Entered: 94.3,gal
